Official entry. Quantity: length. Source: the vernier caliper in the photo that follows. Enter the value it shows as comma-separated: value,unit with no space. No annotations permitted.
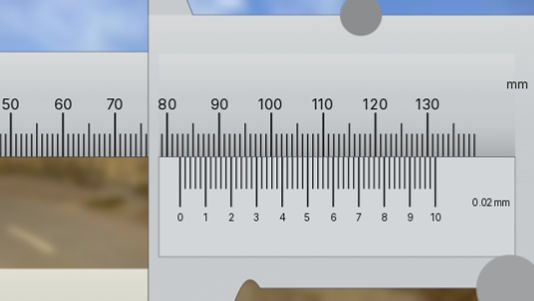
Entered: 82.5,mm
